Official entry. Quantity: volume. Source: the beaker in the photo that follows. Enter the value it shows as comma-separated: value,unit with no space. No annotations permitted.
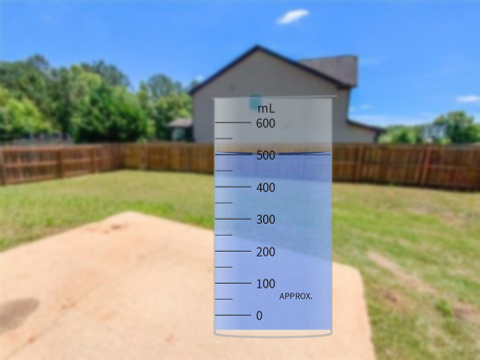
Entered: 500,mL
